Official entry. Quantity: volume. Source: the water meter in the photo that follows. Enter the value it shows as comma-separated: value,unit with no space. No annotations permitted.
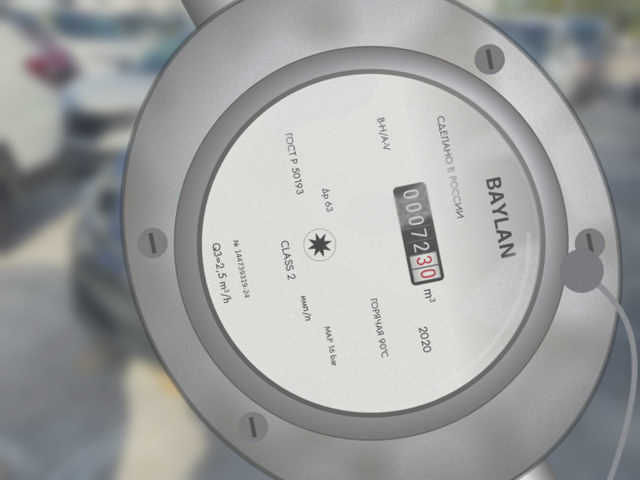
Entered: 72.30,m³
